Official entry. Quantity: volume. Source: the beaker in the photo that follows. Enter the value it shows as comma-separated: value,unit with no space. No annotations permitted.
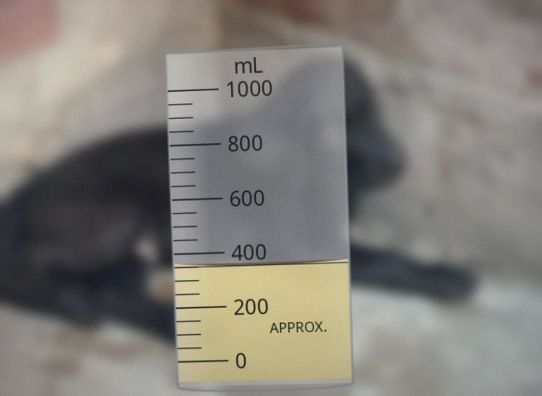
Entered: 350,mL
